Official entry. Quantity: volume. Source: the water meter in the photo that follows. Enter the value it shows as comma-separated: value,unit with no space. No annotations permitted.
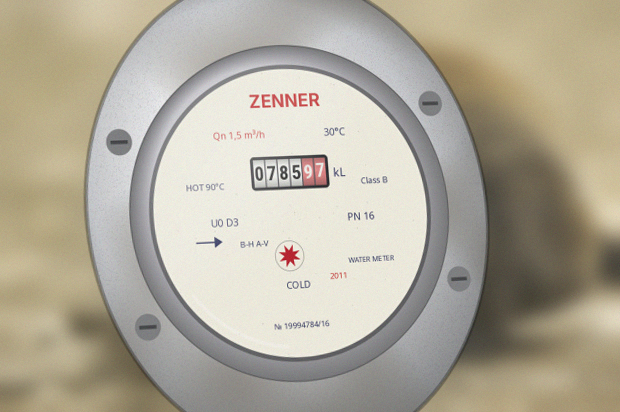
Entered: 785.97,kL
